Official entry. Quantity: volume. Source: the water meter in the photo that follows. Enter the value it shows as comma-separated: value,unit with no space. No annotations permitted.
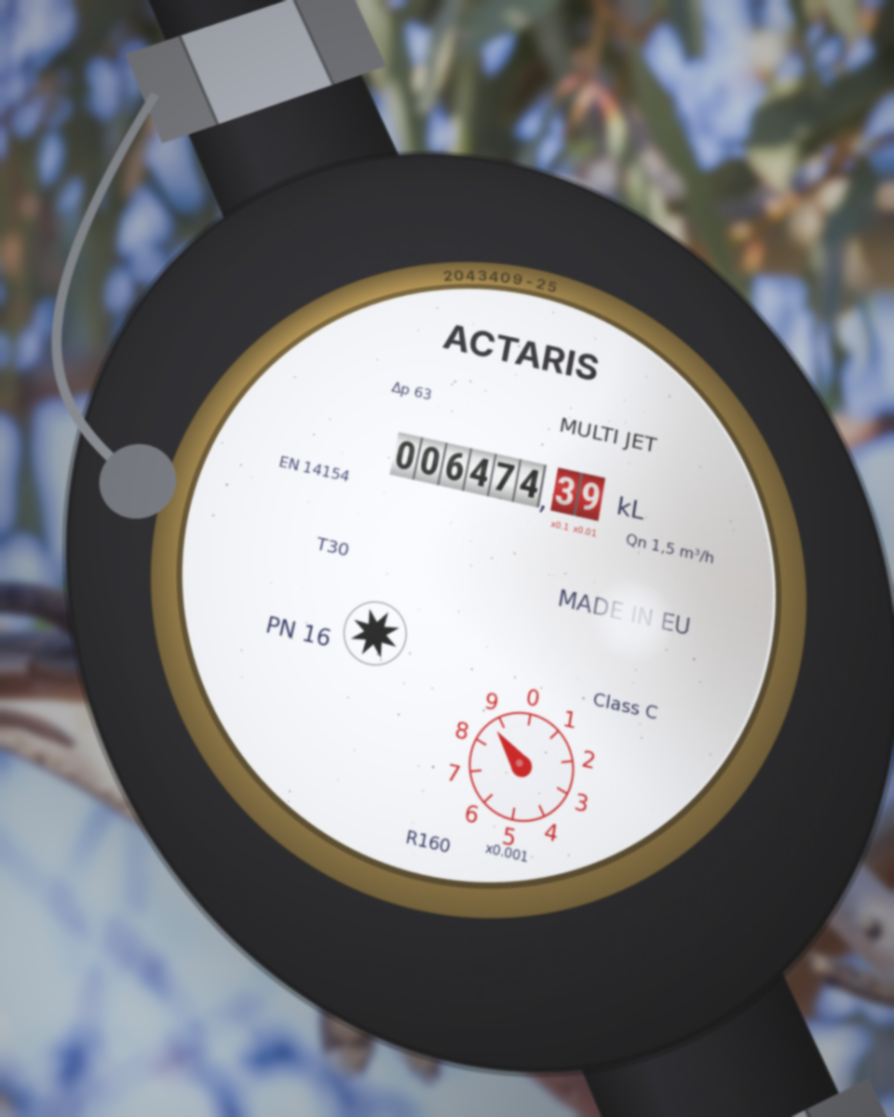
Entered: 6474.398,kL
